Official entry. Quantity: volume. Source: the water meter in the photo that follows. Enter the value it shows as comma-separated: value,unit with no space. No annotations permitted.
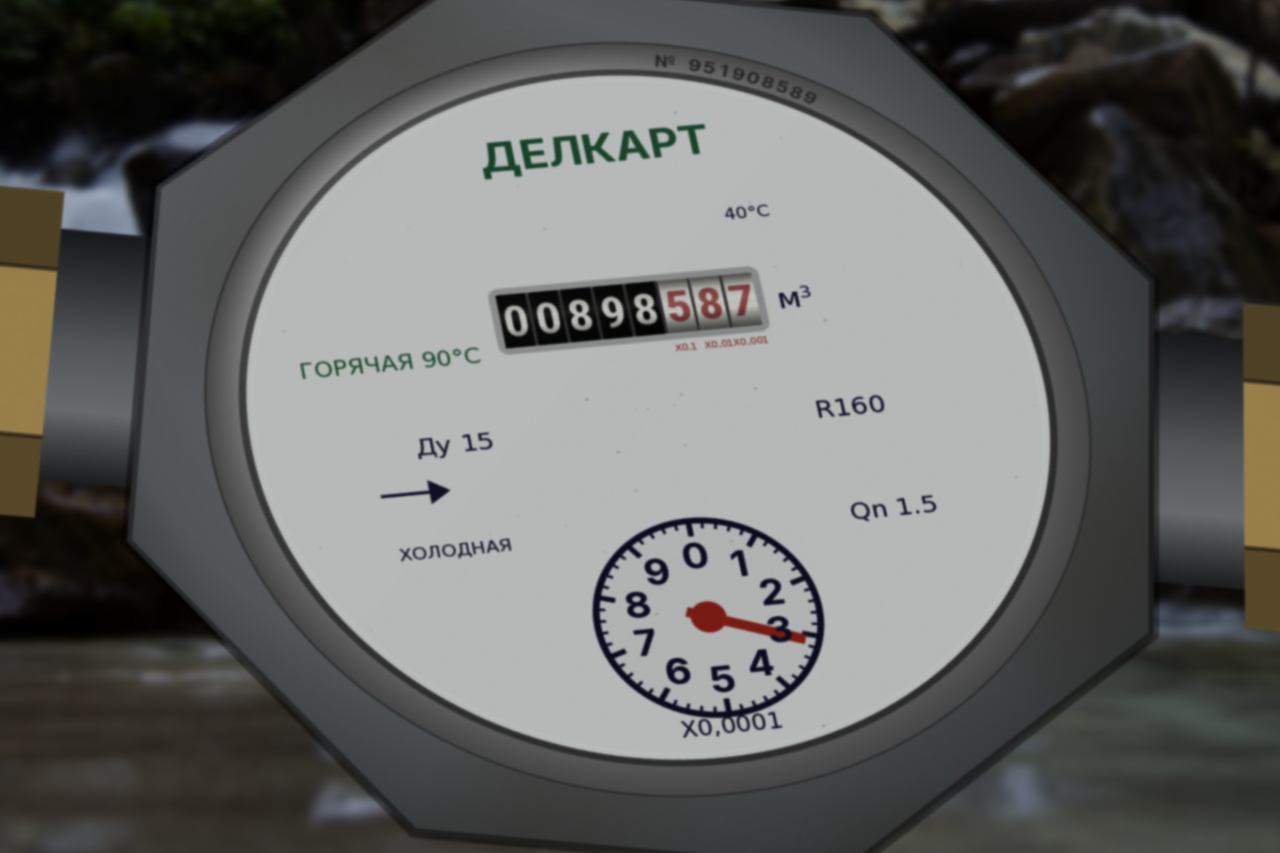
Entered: 898.5873,m³
